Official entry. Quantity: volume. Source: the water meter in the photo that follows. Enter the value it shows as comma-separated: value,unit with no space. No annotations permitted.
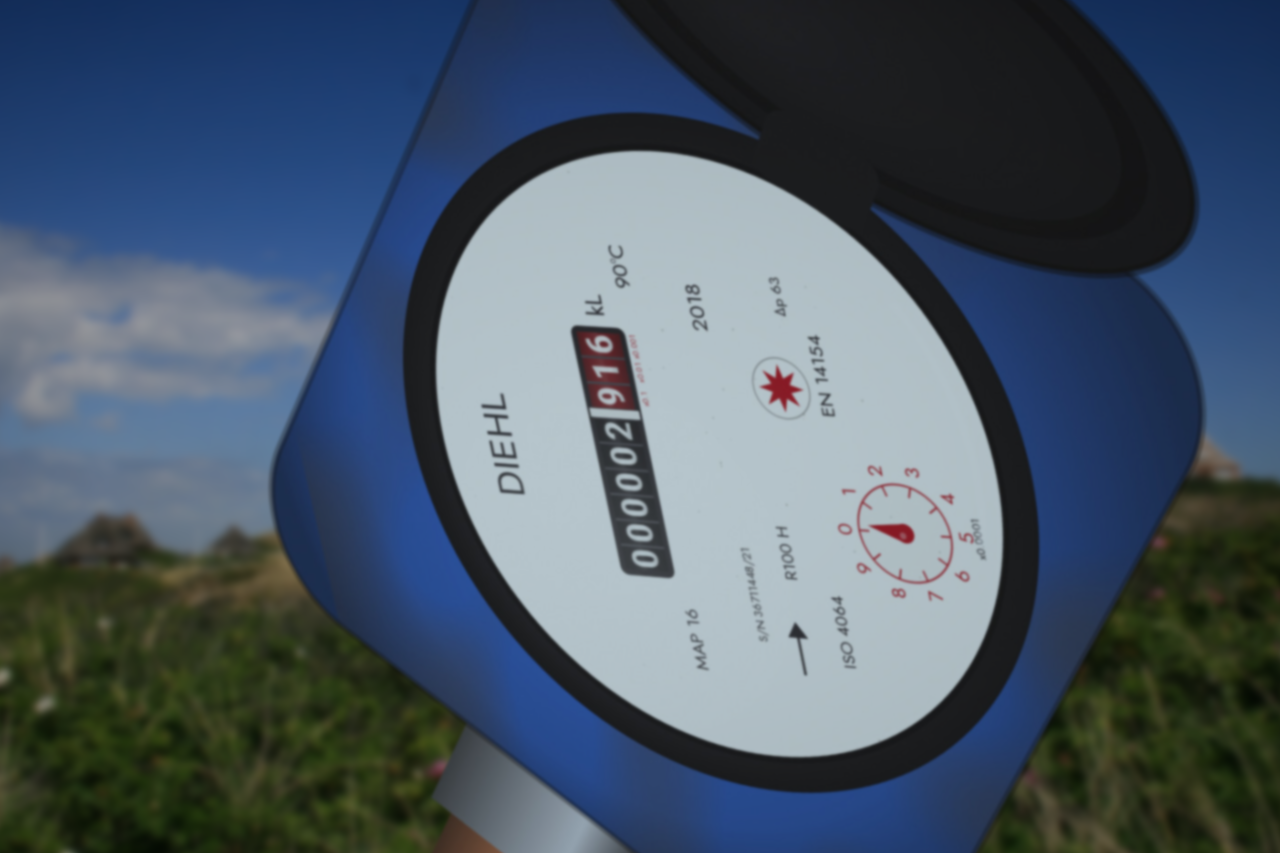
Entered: 2.9160,kL
